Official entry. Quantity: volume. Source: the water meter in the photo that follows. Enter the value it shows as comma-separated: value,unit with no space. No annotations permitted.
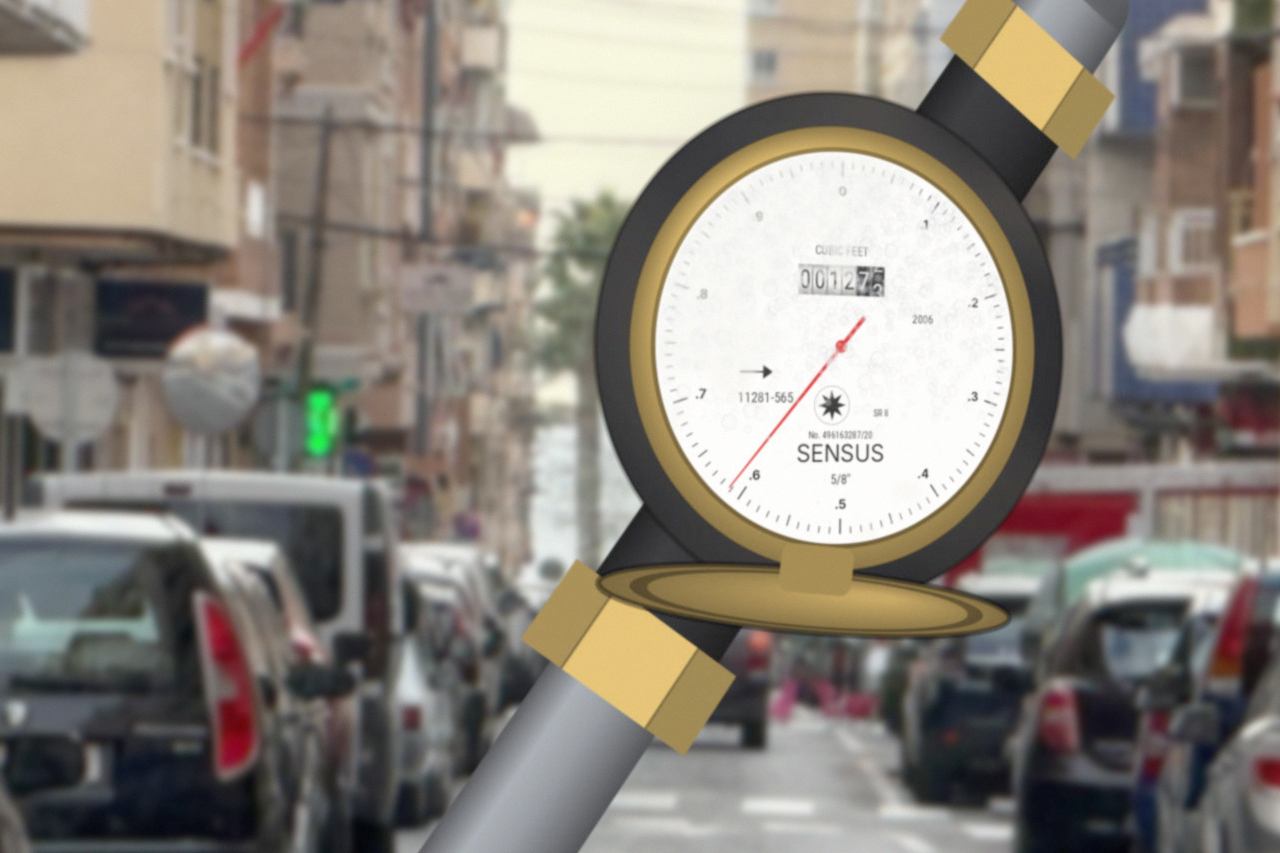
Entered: 1272.61,ft³
